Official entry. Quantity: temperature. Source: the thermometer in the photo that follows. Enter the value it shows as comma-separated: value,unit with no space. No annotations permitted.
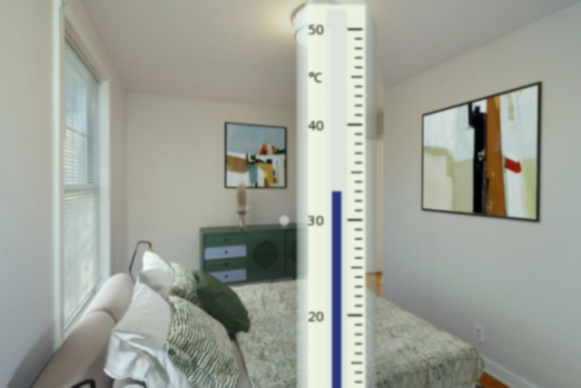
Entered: 33,°C
